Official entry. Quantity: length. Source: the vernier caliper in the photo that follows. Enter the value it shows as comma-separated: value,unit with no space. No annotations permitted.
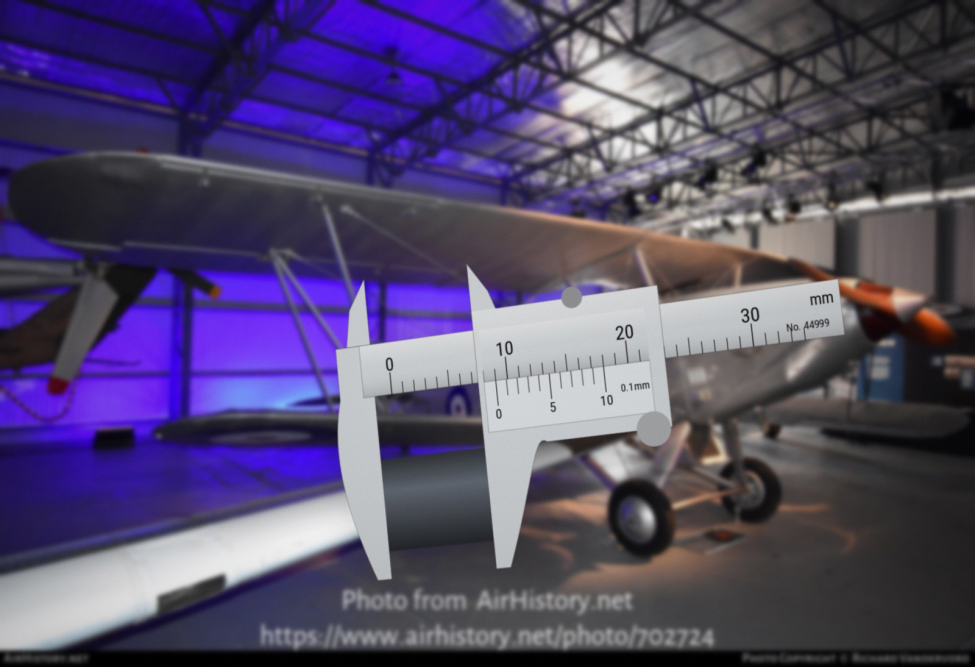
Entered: 9.0,mm
